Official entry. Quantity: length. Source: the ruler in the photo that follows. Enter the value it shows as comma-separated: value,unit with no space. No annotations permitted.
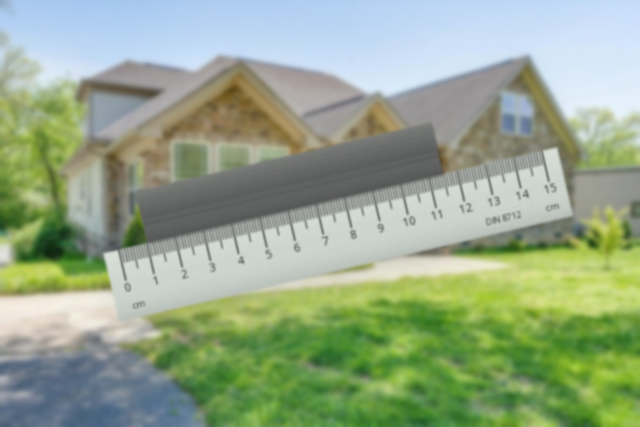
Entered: 10.5,cm
